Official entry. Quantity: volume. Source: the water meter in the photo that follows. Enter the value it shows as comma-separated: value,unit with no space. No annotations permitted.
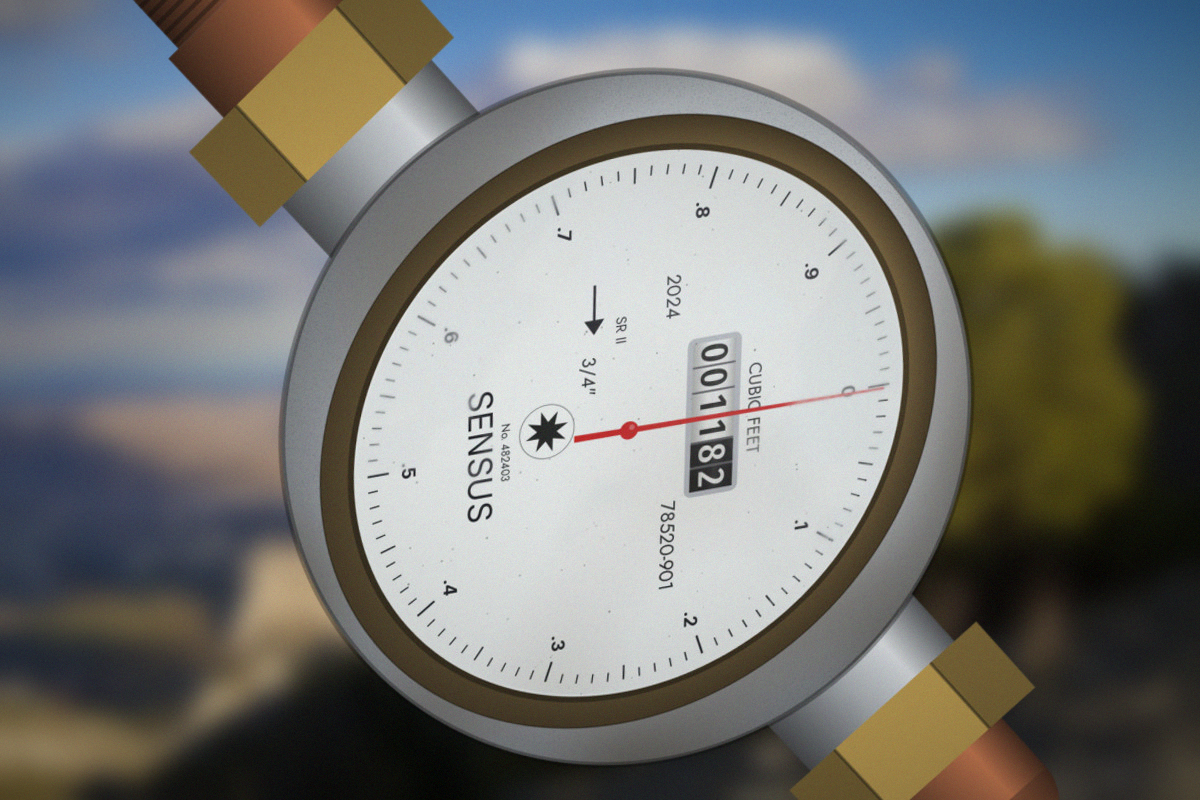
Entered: 1182.00,ft³
